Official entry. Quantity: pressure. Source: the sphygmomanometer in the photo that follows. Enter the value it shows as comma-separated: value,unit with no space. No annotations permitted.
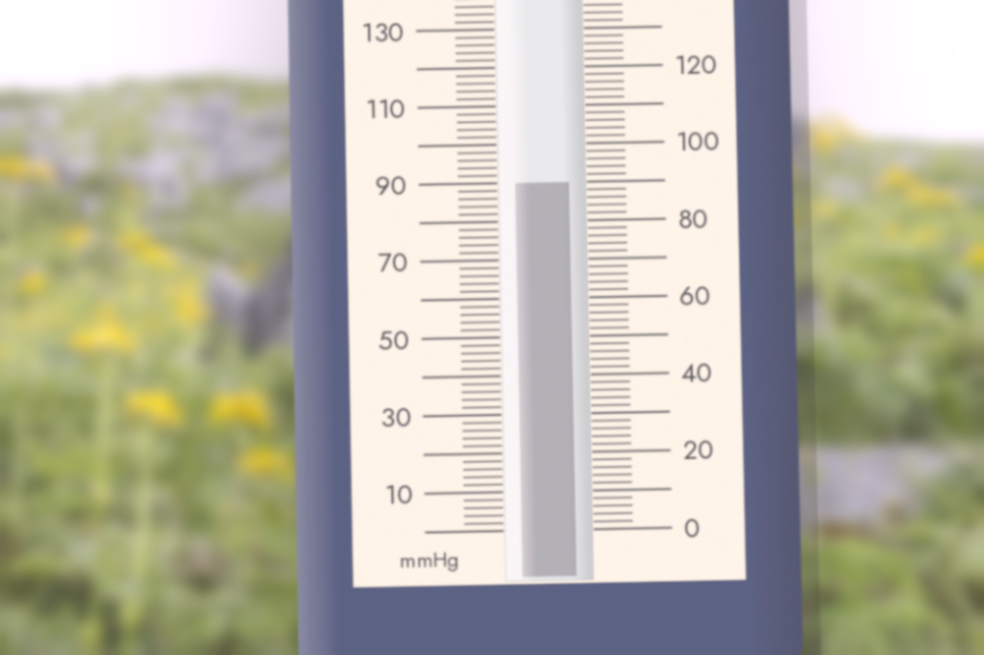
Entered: 90,mmHg
